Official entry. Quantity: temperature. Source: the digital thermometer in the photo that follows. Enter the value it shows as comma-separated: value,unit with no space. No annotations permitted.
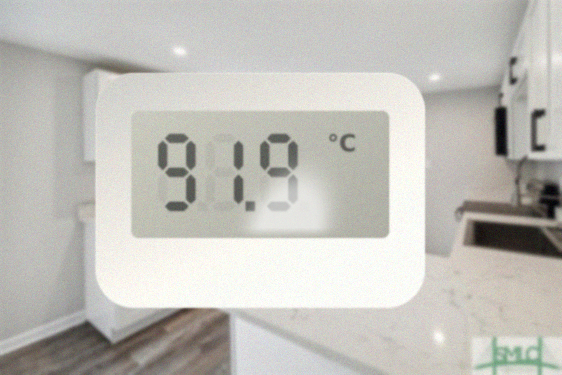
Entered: 91.9,°C
